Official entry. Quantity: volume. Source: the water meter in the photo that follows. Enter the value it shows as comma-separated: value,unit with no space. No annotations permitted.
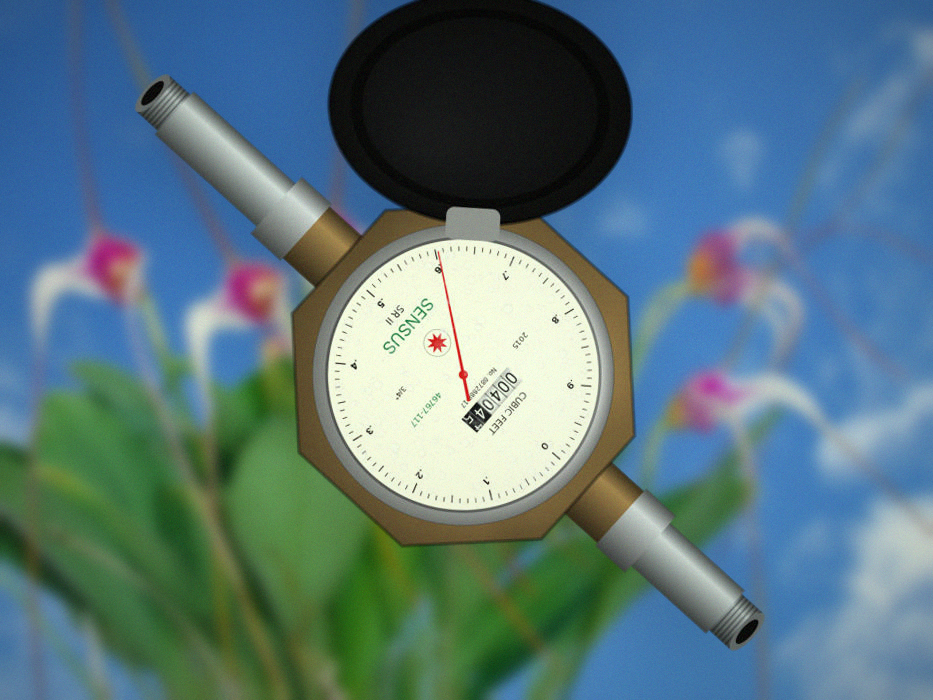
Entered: 4044.60,ft³
